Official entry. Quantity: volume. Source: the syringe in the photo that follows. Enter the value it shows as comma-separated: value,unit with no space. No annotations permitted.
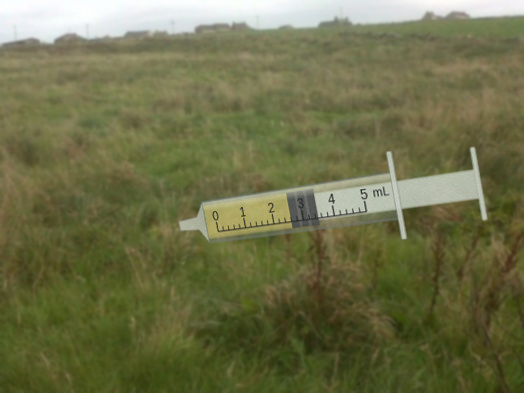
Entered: 2.6,mL
